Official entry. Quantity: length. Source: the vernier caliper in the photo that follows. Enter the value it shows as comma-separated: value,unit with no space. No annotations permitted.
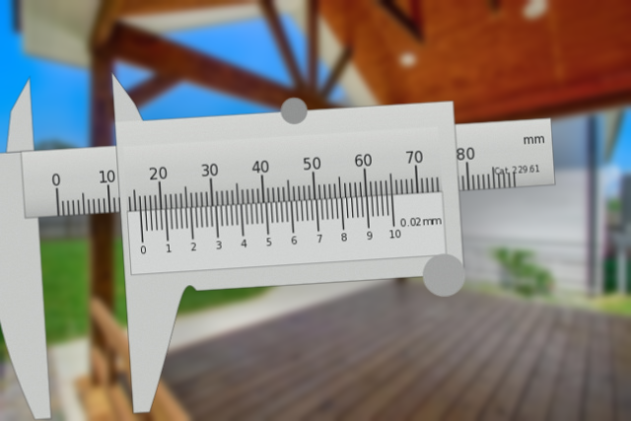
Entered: 16.0,mm
